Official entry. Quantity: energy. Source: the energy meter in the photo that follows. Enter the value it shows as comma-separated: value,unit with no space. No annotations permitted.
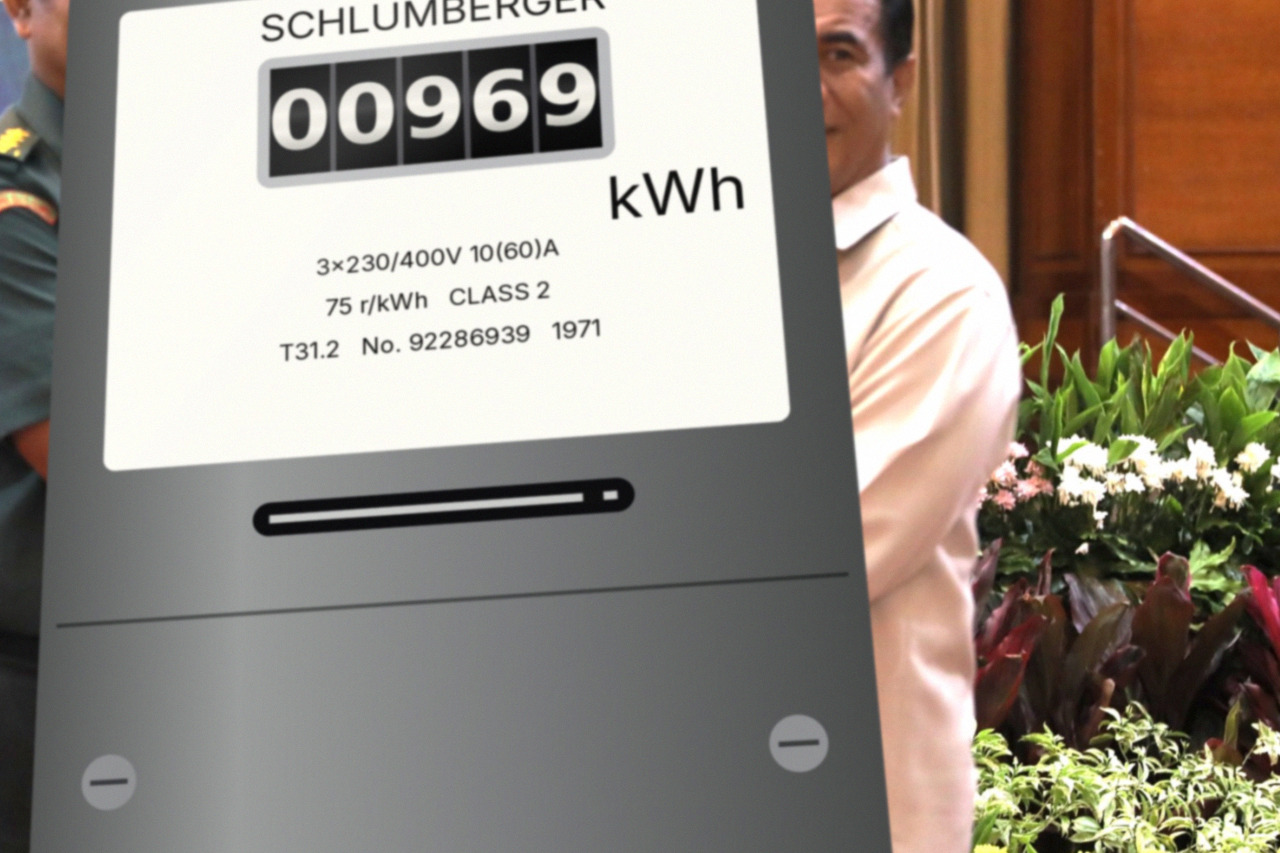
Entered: 969,kWh
